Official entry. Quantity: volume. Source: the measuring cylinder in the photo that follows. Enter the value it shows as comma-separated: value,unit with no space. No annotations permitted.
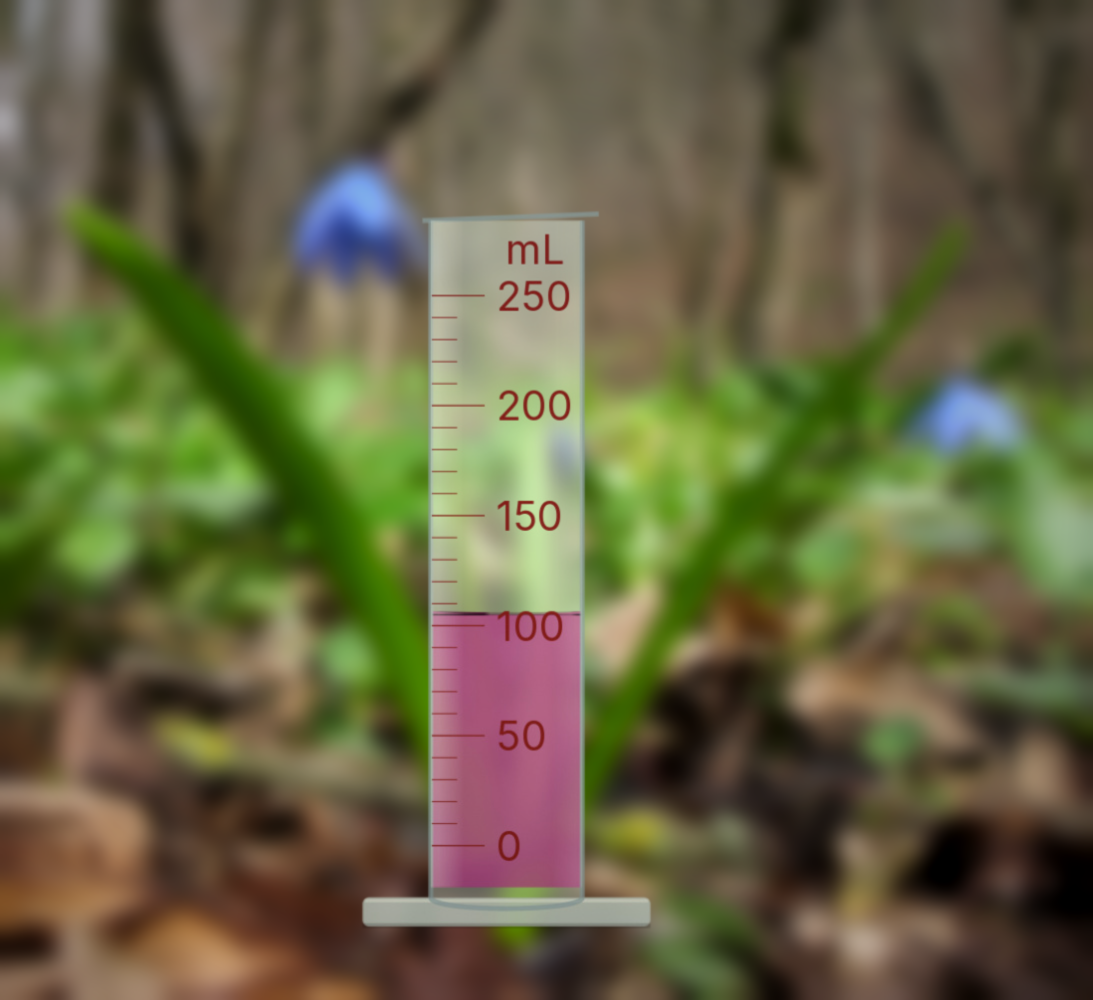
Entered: 105,mL
